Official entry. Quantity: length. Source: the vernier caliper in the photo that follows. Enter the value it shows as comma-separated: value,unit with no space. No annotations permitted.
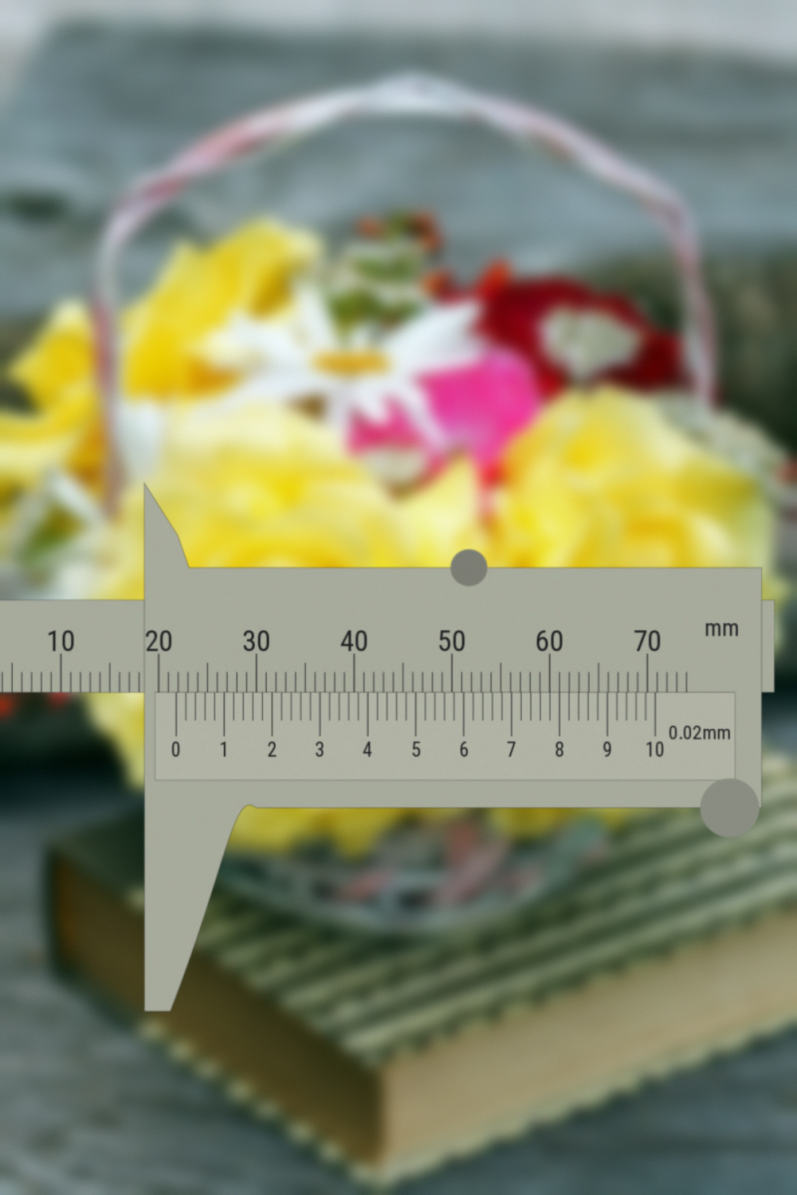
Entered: 21.8,mm
